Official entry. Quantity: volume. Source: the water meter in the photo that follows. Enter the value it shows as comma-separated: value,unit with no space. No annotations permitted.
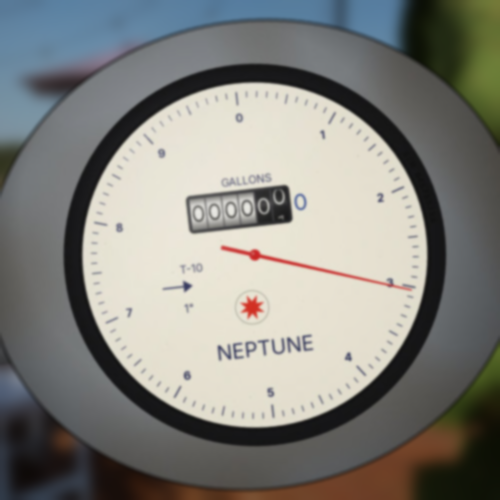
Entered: 3.0,gal
